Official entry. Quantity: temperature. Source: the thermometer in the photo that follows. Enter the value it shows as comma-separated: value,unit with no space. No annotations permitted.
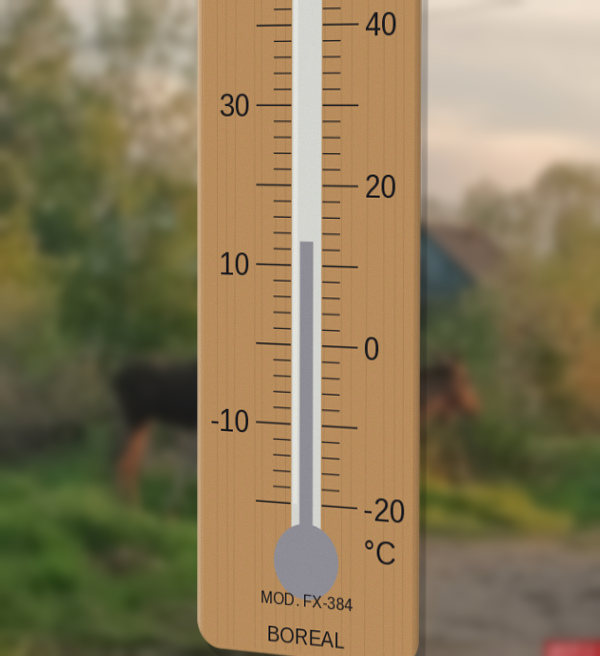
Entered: 13,°C
